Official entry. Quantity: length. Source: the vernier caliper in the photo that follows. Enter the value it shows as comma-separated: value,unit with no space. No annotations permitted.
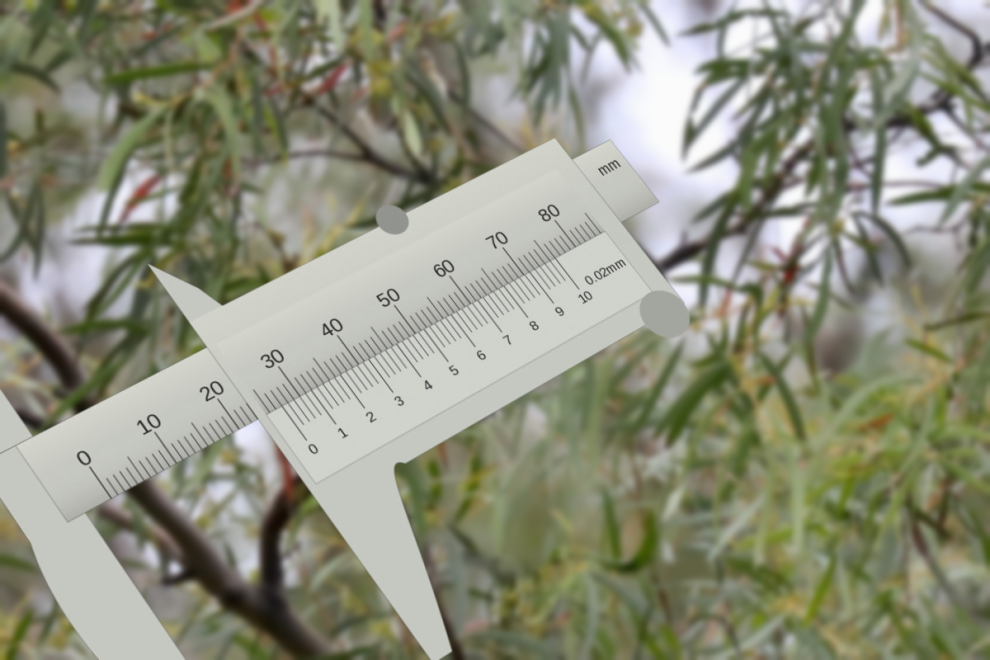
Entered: 27.0,mm
